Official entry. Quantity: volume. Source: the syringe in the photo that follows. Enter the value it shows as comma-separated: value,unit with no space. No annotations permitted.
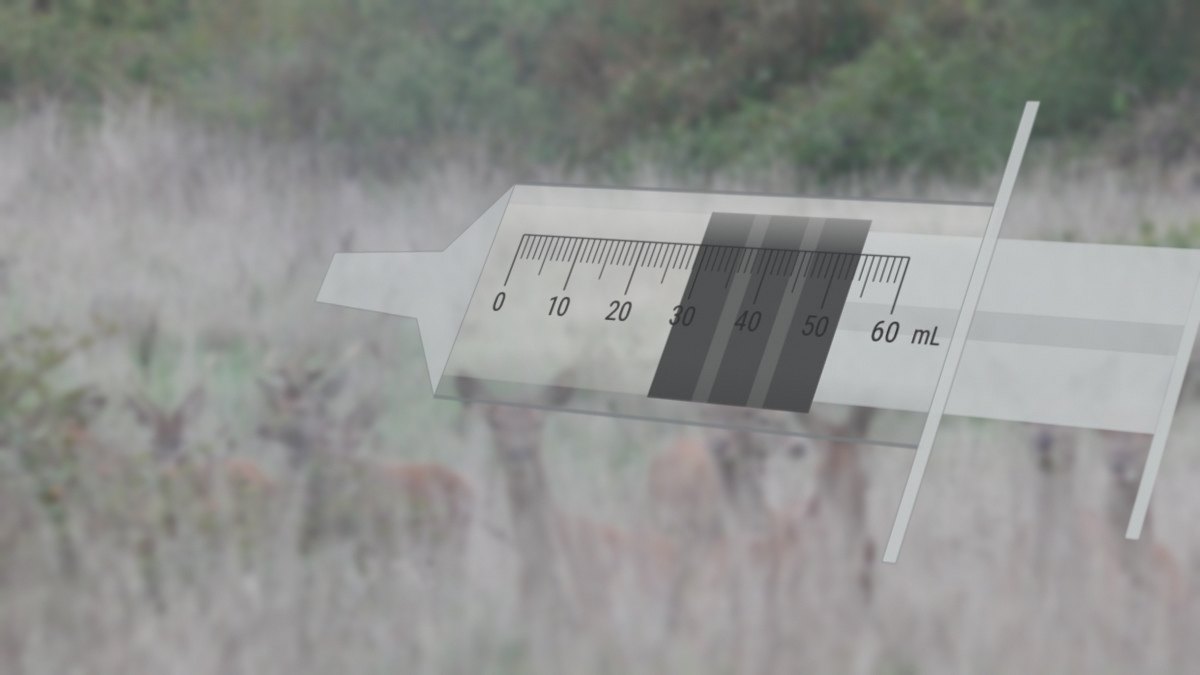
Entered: 29,mL
